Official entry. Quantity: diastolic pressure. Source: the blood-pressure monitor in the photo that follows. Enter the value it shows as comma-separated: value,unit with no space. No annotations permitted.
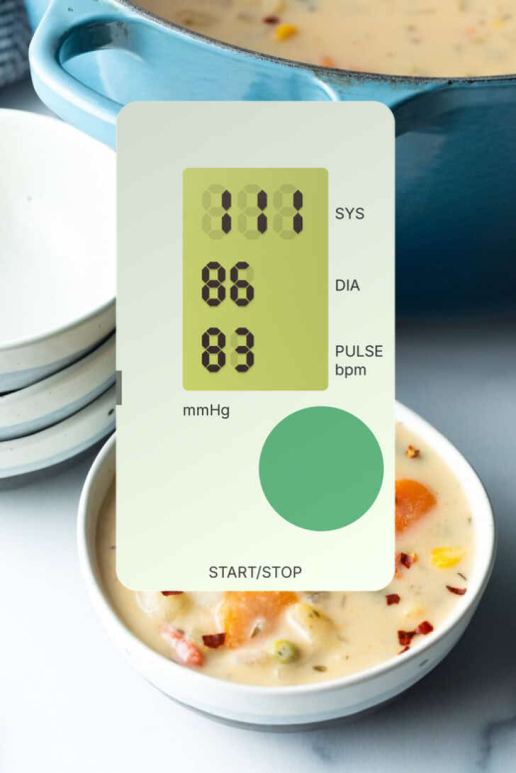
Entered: 86,mmHg
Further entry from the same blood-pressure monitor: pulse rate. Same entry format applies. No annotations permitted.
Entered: 83,bpm
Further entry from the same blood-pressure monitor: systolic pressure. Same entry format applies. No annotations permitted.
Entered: 111,mmHg
